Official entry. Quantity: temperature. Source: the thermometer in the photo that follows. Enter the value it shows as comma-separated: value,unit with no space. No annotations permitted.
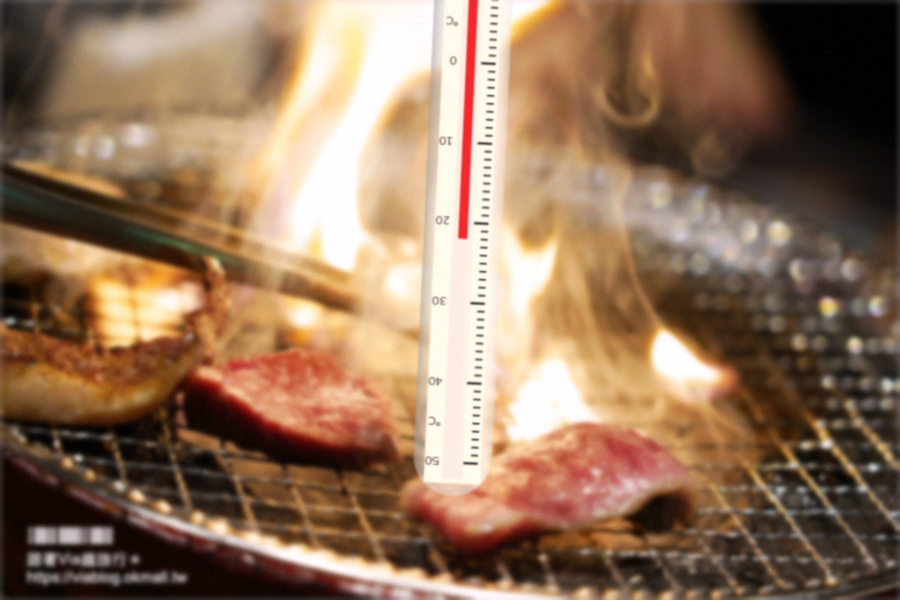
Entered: 22,°C
